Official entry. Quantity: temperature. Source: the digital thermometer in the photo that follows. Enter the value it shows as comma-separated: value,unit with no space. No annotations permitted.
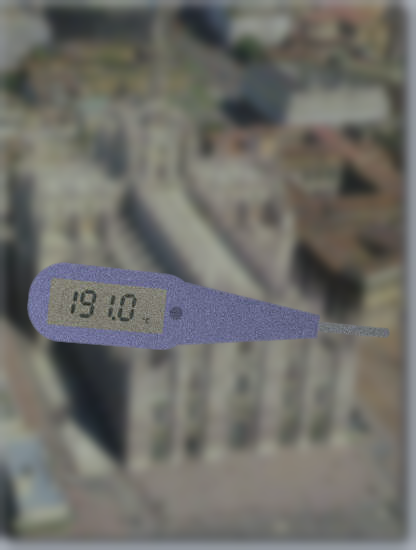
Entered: 191.0,°C
